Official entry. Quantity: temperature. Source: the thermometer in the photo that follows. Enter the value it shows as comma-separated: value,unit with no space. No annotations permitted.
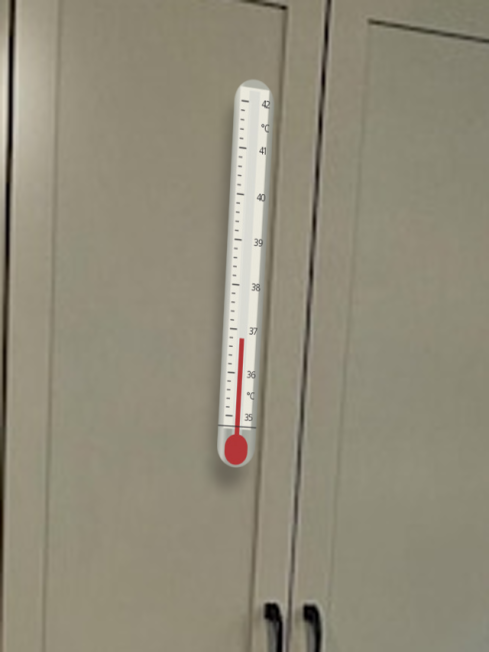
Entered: 36.8,°C
